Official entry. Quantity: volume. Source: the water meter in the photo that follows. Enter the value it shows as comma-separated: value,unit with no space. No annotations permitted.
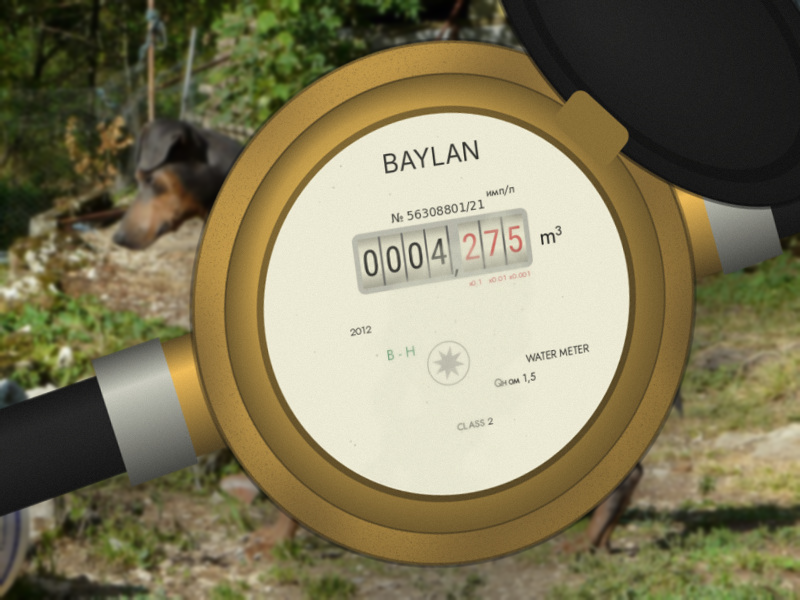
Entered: 4.275,m³
